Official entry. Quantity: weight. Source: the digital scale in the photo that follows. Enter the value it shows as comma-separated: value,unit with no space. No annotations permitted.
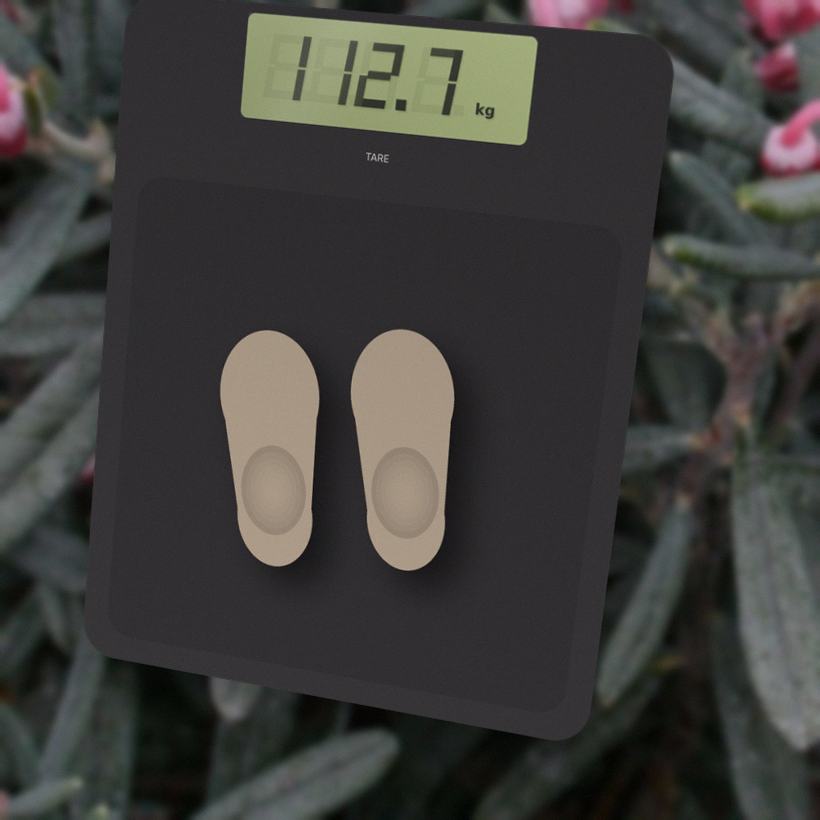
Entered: 112.7,kg
